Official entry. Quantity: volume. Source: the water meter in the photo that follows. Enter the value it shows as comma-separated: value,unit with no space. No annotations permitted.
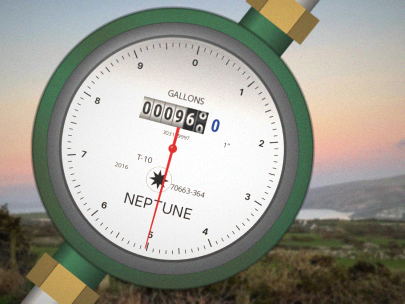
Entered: 9685.0,gal
